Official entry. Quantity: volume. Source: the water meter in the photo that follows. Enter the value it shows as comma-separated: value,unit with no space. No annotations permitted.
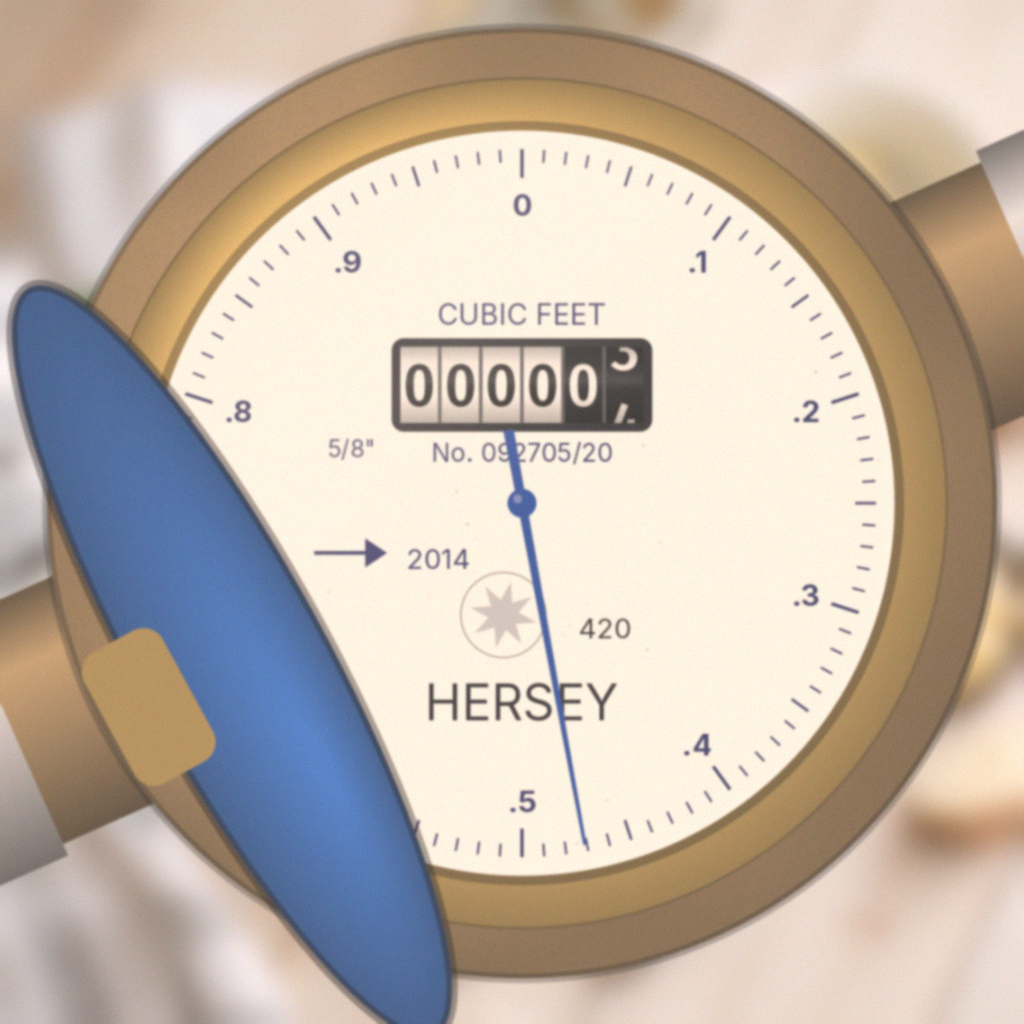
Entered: 3.47,ft³
